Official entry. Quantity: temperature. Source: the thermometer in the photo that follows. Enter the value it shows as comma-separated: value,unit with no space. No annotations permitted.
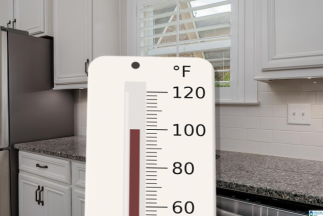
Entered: 100,°F
